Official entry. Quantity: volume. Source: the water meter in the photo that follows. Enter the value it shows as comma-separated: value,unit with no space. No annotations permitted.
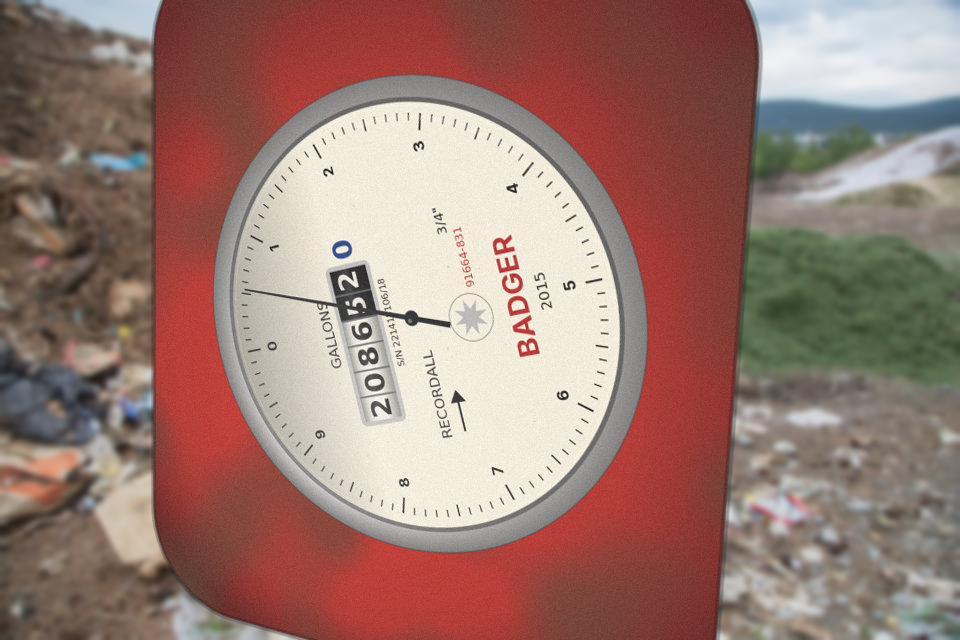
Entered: 2086520.5,gal
